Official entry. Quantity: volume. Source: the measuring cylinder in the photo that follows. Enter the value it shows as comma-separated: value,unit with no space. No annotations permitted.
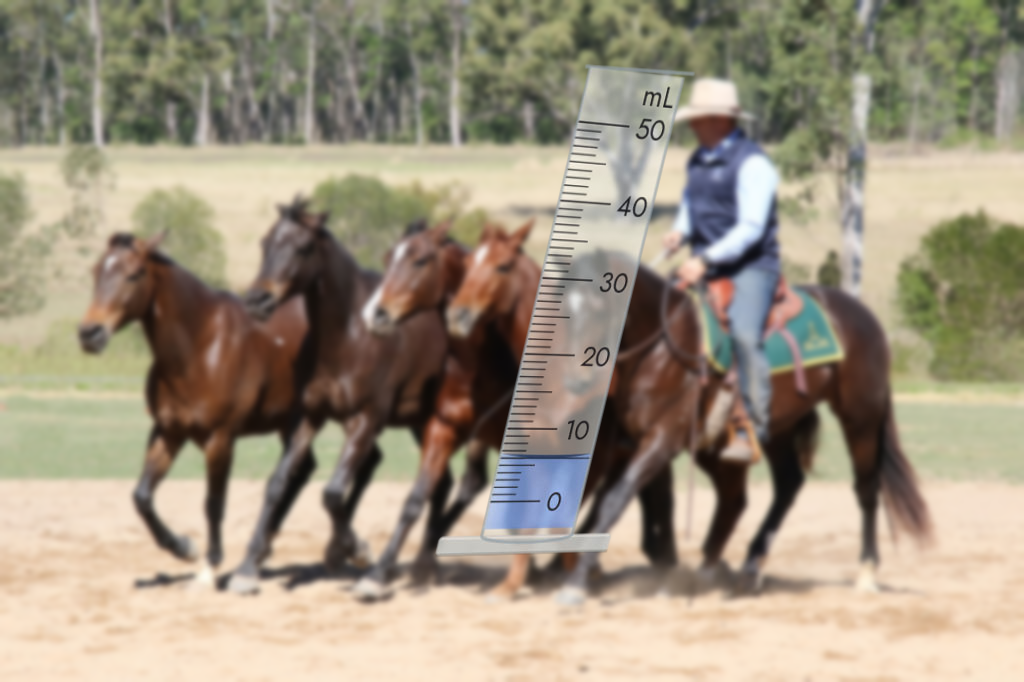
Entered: 6,mL
